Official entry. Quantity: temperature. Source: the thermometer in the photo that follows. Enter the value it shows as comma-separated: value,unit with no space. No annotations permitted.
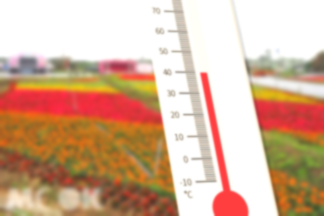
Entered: 40,°C
